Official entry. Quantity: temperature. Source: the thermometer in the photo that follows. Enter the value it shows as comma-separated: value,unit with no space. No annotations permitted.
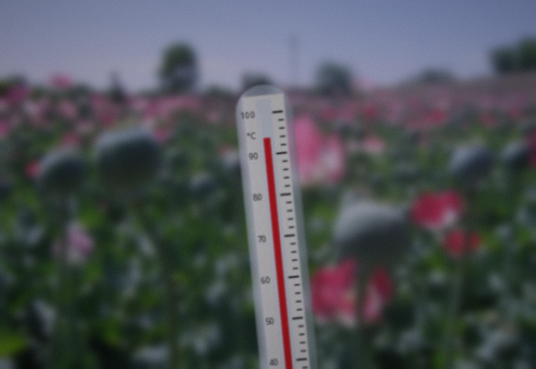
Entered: 94,°C
